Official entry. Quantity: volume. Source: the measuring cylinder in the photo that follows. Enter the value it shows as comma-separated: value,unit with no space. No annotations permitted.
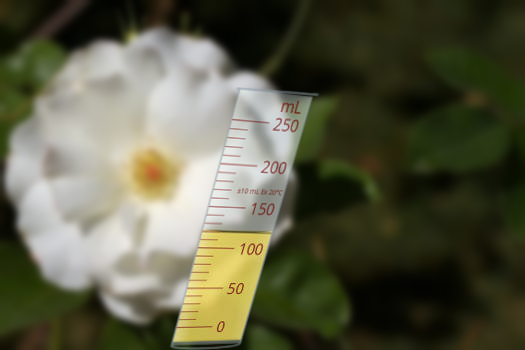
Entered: 120,mL
